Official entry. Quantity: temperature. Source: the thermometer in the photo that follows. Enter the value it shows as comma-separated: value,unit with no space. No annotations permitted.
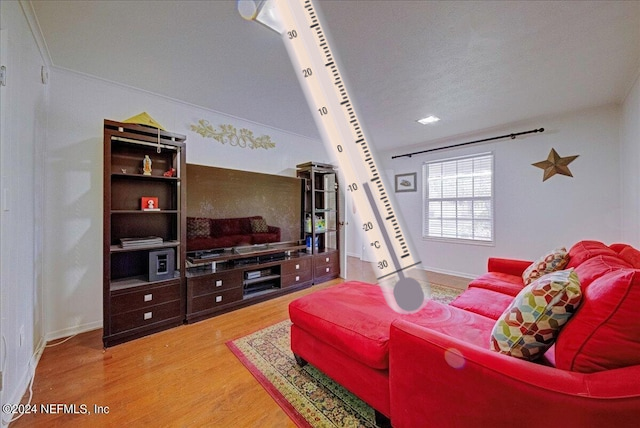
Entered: -10,°C
